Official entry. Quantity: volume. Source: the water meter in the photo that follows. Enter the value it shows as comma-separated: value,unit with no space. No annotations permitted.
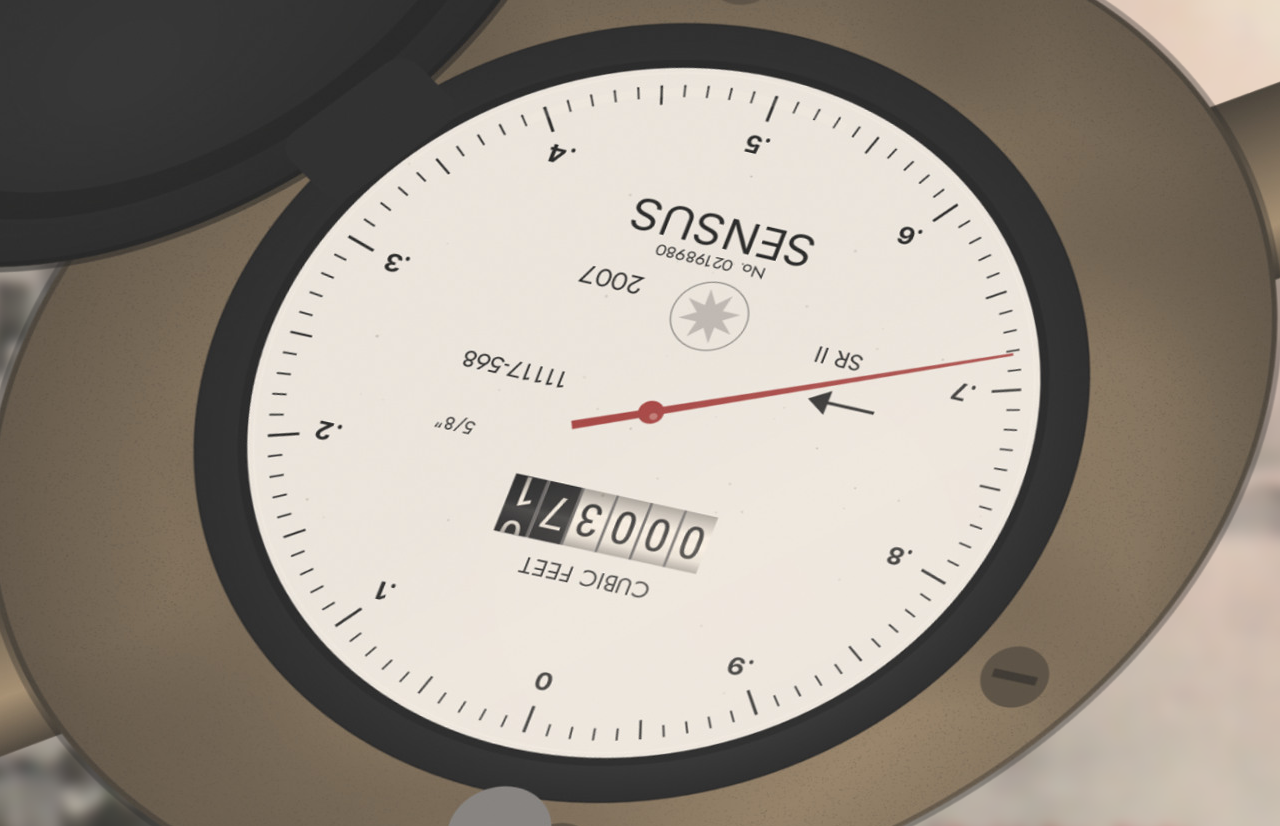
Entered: 370.68,ft³
